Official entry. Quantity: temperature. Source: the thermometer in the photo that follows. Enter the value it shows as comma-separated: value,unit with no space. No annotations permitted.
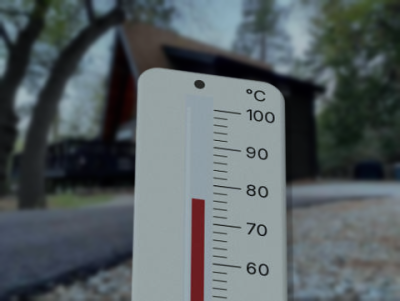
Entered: 76,°C
